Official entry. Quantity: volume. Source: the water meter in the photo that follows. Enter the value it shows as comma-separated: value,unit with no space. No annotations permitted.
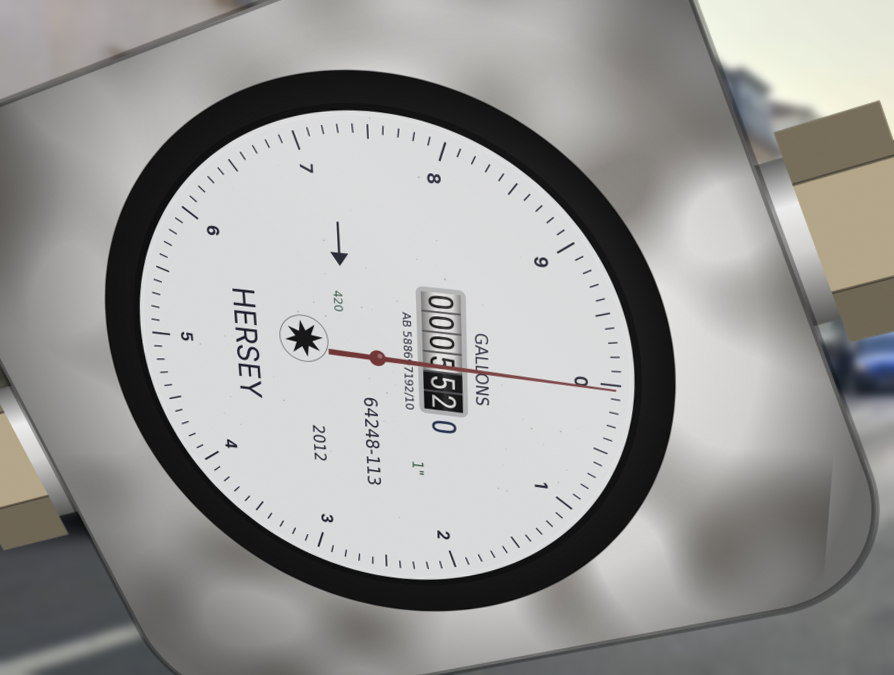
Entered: 5520.0,gal
